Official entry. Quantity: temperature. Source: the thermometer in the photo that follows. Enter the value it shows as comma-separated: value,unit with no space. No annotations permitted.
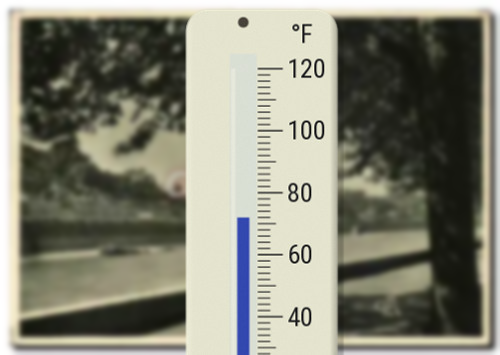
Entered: 72,°F
